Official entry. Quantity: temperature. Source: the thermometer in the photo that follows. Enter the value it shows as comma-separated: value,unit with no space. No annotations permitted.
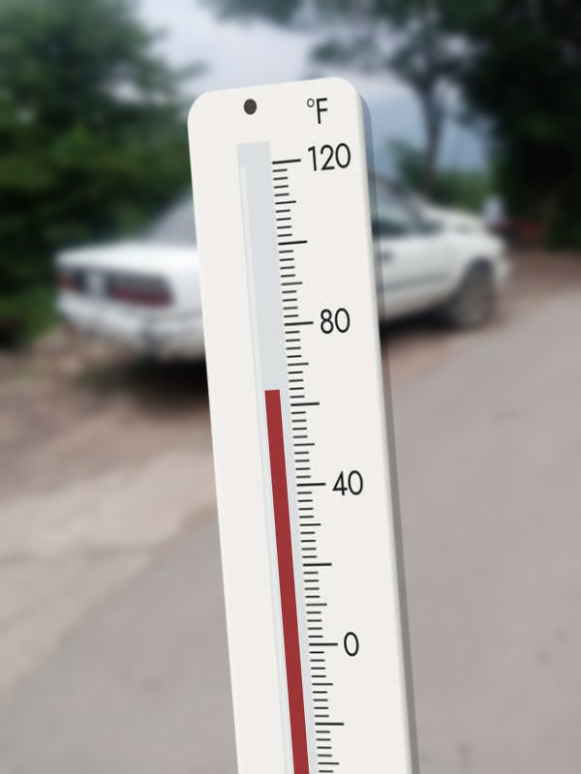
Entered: 64,°F
